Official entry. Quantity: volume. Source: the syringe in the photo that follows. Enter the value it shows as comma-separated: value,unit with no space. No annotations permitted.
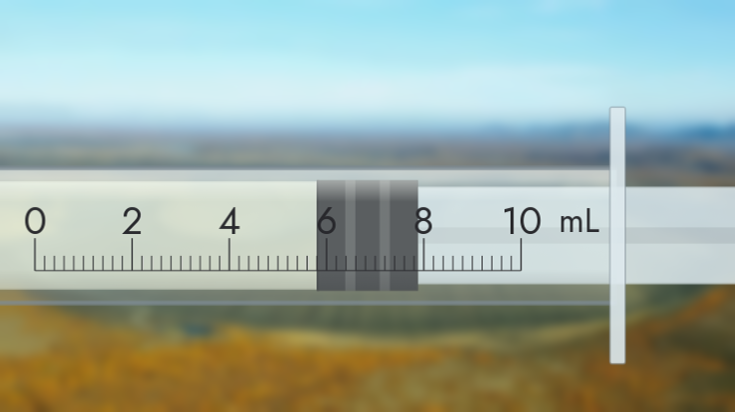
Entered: 5.8,mL
